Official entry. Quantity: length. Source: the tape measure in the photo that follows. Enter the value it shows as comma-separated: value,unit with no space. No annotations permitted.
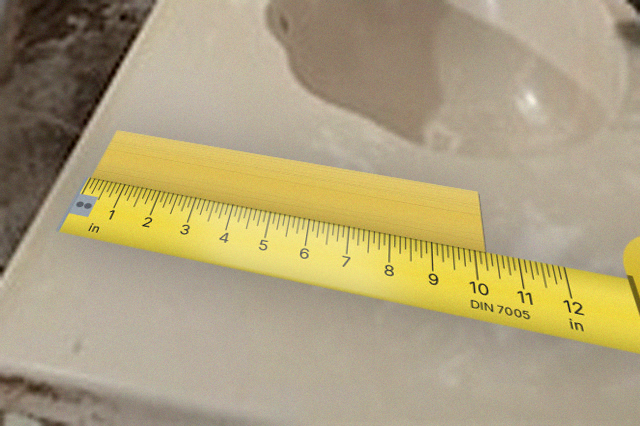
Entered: 10.25,in
